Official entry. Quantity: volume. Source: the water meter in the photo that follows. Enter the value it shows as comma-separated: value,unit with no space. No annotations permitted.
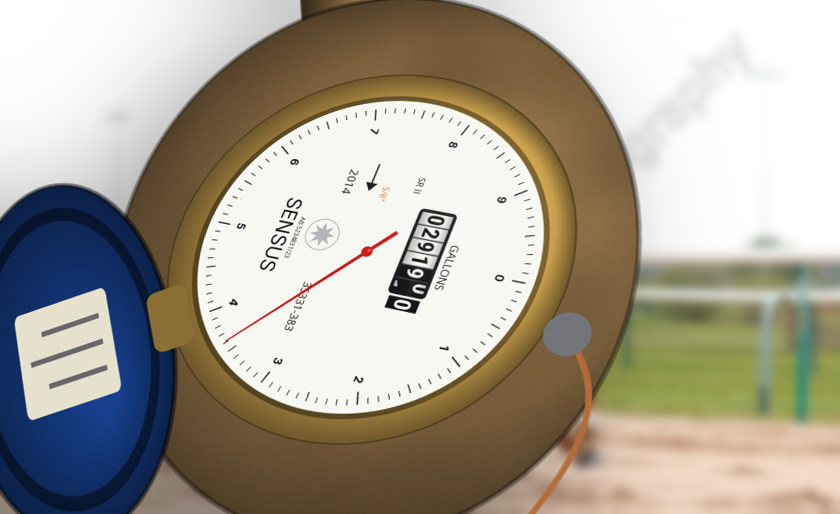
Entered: 291903.6,gal
